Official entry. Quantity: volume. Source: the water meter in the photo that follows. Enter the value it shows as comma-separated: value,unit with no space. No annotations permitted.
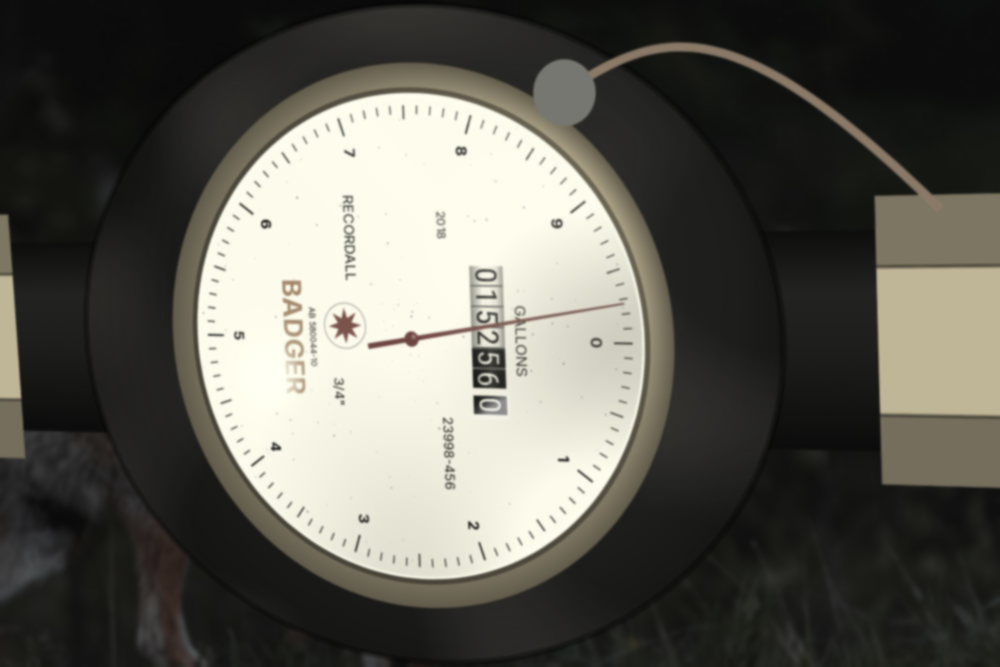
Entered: 152559.7,gal
